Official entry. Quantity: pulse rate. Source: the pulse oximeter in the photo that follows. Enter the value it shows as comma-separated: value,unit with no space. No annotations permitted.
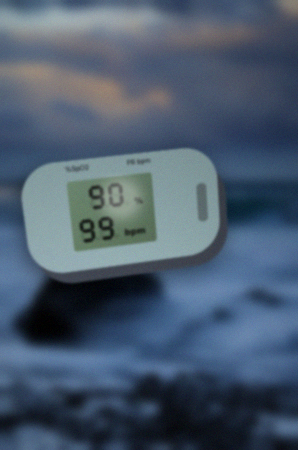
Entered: 99,bpm
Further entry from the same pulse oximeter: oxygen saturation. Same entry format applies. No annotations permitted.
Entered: 90,%
